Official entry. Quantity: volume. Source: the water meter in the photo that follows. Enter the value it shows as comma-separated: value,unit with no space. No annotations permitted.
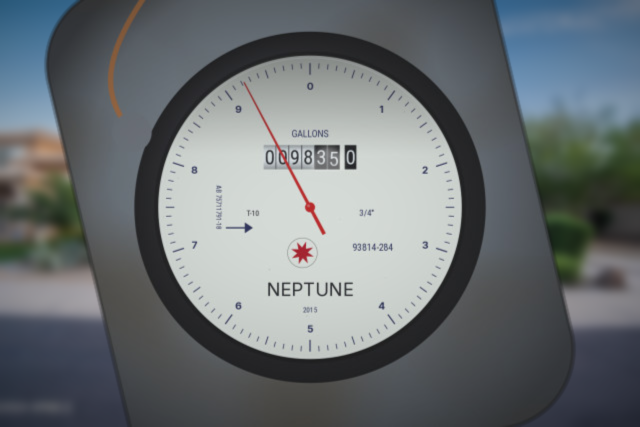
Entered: 98349.2,gal
